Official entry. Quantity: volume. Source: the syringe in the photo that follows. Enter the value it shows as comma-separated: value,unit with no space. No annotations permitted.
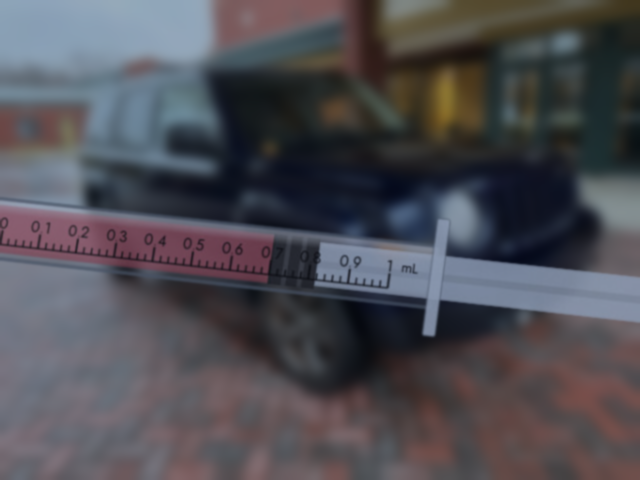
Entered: 0.7,mL
